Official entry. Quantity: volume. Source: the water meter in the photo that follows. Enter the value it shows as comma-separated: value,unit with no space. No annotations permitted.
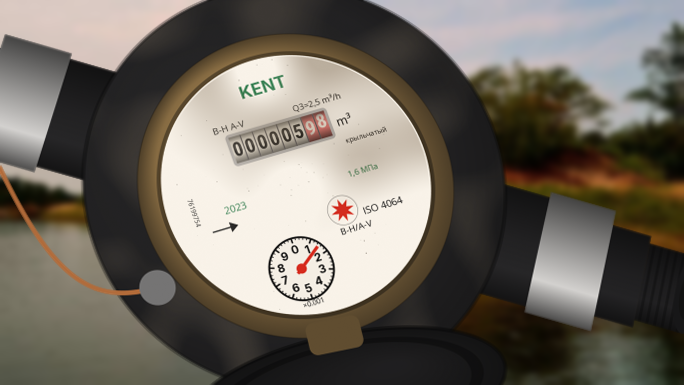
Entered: 5.981,m³
